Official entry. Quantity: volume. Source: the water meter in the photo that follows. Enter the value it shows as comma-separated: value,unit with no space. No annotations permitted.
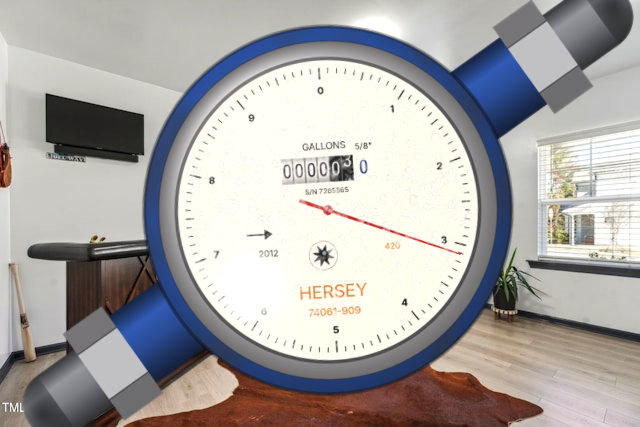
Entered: 33.1,gal
